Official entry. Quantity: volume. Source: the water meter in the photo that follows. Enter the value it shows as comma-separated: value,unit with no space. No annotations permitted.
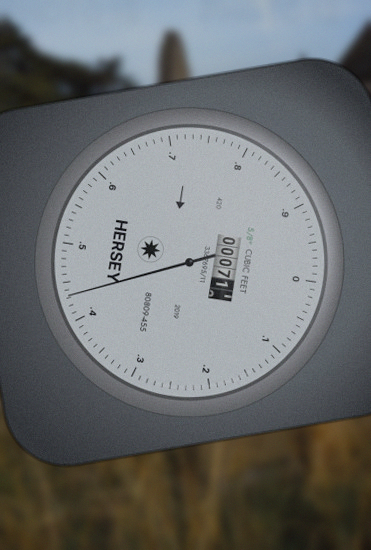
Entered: 711.43,ft³
